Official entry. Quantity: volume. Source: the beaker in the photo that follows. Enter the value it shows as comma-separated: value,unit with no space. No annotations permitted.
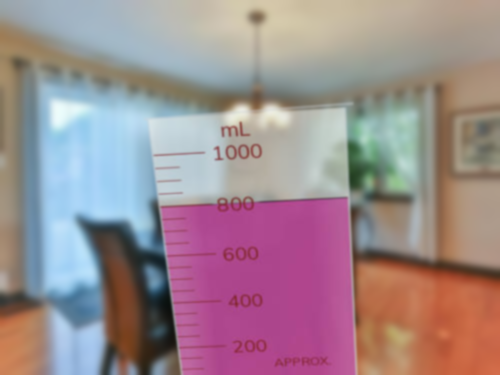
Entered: 800,mL
